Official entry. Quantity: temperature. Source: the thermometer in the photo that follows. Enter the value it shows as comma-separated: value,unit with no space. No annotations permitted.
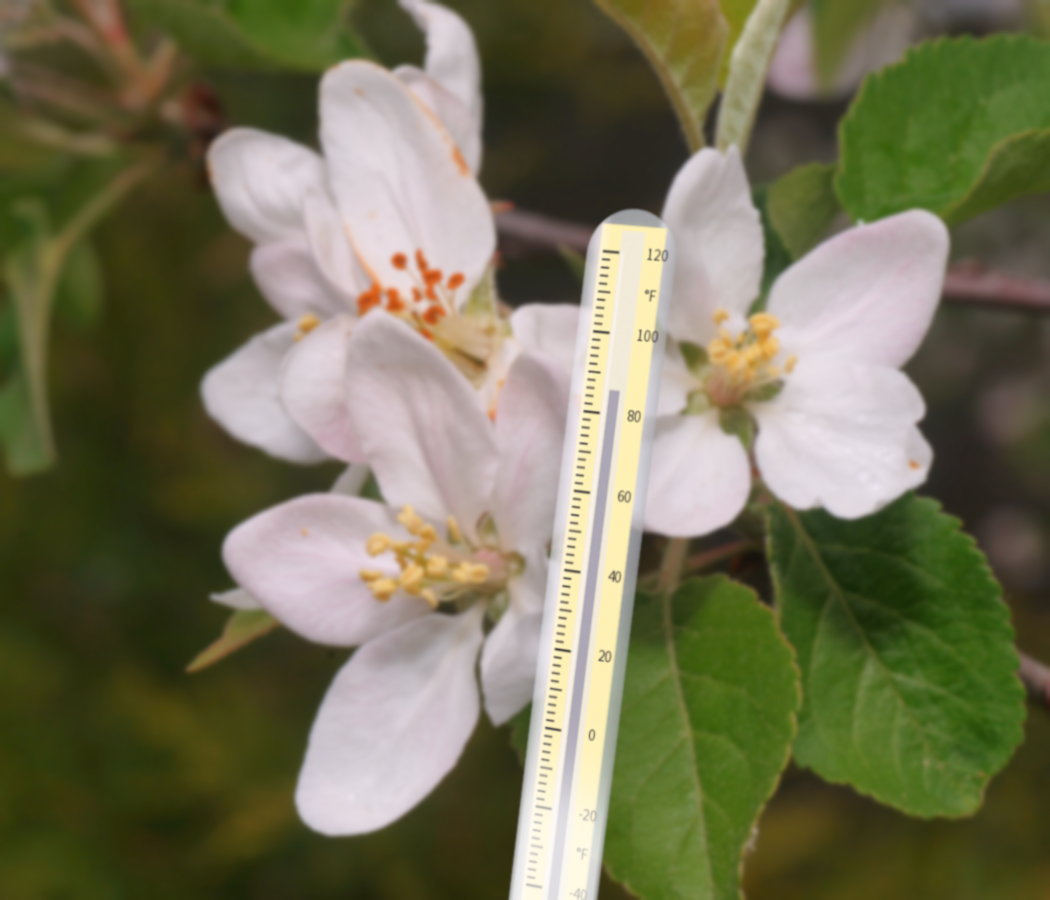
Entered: 86,°F
